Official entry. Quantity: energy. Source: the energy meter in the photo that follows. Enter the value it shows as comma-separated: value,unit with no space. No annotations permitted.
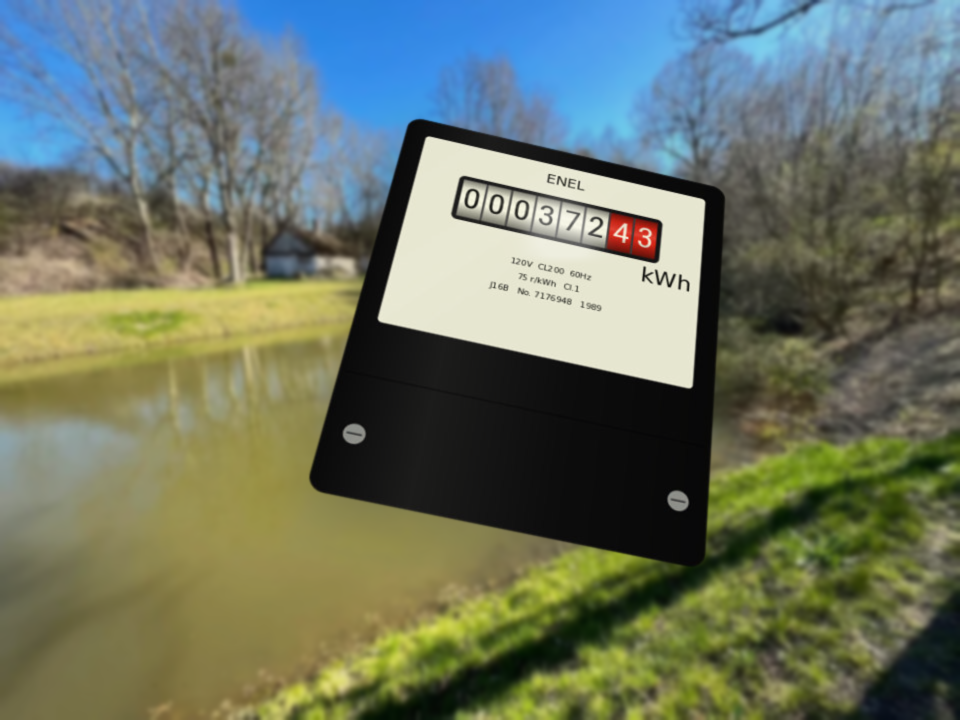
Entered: 372.43,kWh
